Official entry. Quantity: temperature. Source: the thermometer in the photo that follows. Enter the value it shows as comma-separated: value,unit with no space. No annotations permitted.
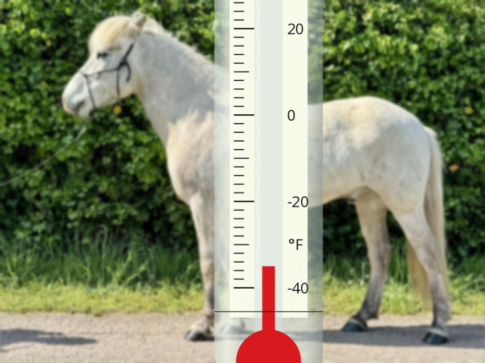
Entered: -35,°F
